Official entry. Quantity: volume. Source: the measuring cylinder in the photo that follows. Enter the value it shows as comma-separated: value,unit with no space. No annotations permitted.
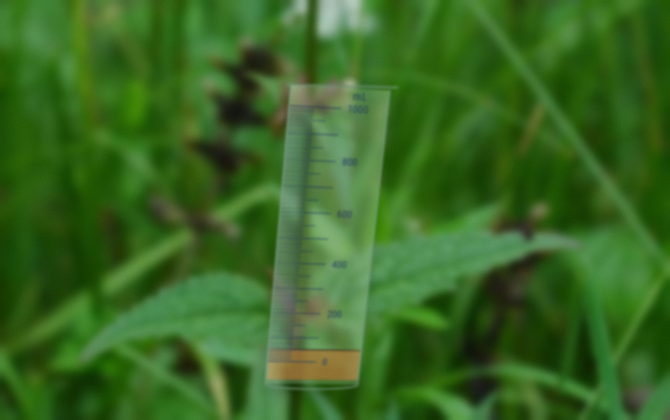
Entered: 50,mL
